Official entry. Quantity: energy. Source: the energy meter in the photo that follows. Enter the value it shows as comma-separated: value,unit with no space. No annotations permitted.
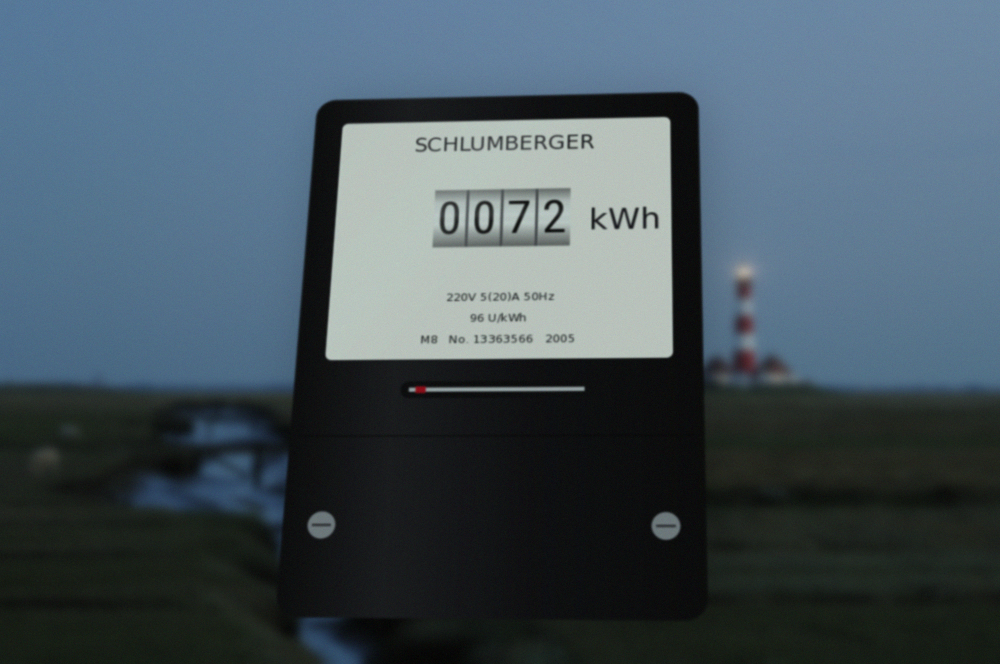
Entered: 72,kWh
